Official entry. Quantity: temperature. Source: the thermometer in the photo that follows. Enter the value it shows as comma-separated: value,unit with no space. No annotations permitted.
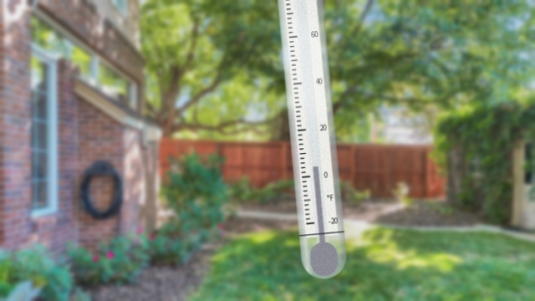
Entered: 4,°F
